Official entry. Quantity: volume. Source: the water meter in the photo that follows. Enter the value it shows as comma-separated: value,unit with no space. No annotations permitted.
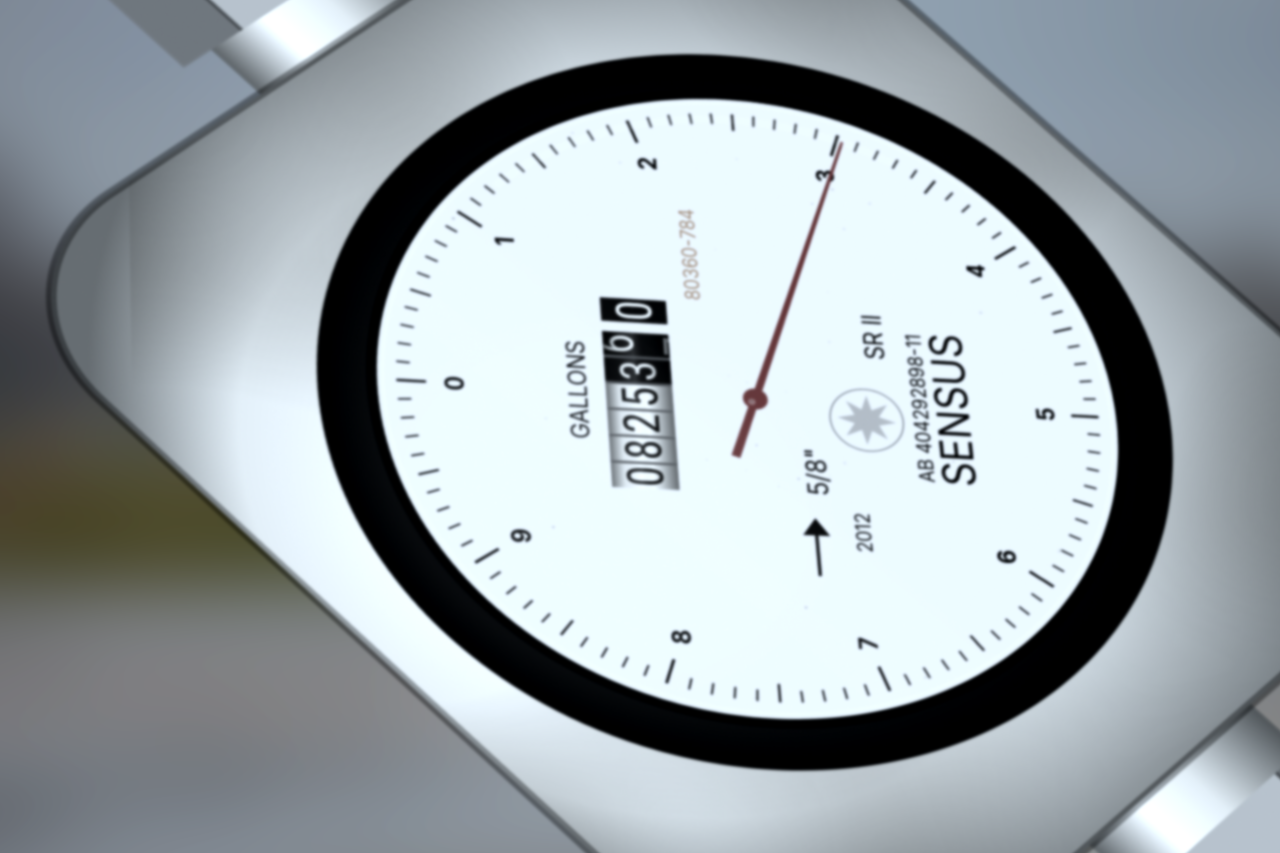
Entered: 825363.0,gal
